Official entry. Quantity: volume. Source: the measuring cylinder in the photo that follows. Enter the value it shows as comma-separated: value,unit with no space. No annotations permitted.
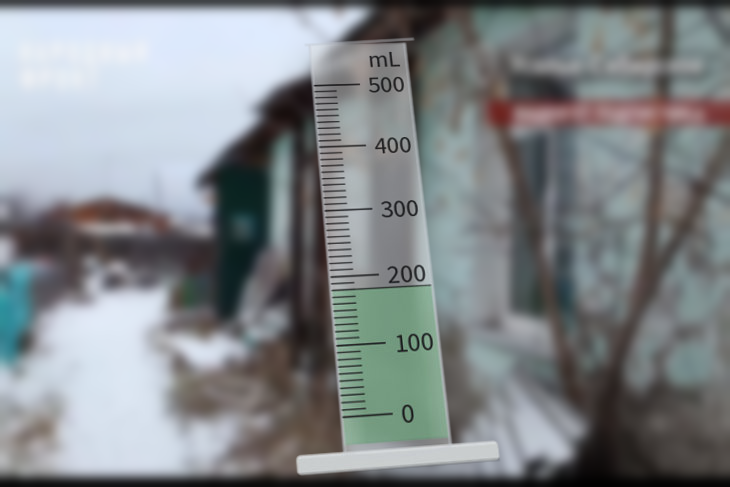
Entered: 180,mL
